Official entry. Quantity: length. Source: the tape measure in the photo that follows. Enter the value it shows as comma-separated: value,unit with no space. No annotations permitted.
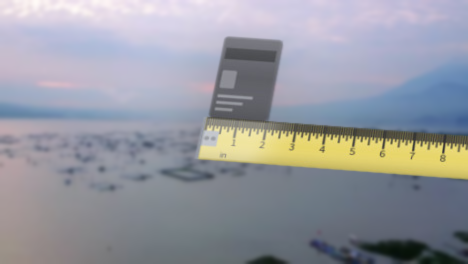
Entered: 2,in
